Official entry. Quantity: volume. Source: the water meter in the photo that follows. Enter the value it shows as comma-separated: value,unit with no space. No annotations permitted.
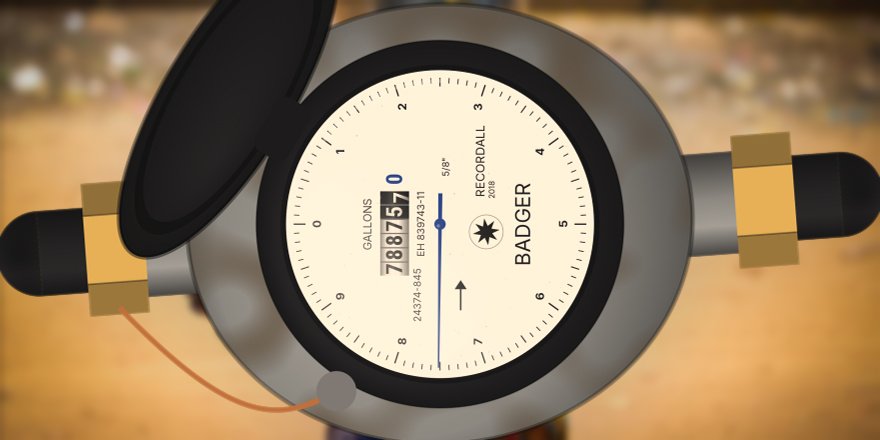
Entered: 7887567.5,gal
